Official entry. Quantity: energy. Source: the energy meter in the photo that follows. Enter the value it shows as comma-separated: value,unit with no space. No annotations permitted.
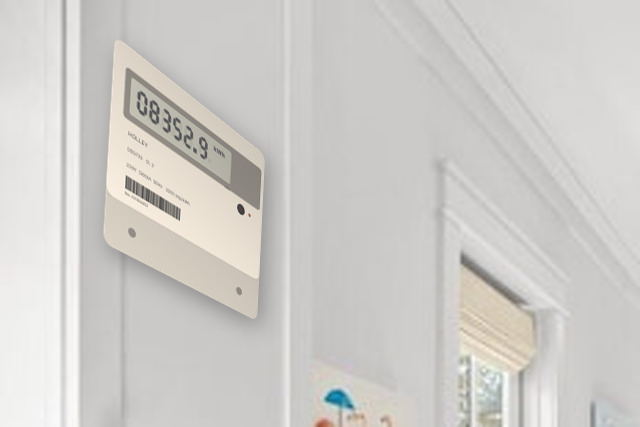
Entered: 8352.9,kWh
